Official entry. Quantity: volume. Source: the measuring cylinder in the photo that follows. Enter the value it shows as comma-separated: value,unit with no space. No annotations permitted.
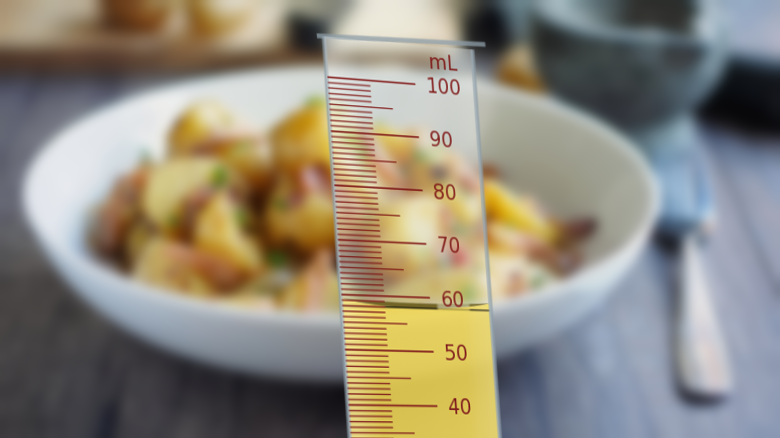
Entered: 58,mL
